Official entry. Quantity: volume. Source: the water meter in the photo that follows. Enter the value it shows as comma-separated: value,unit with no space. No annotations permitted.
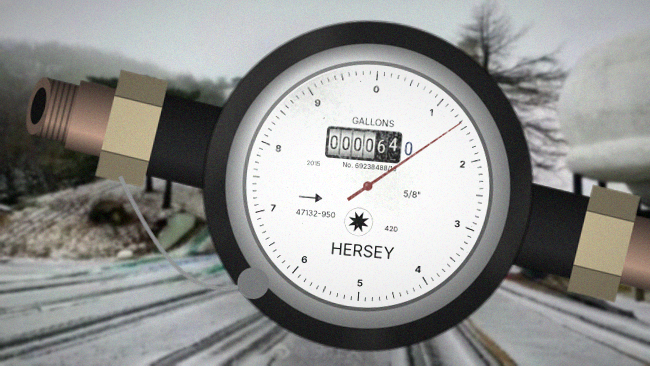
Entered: 641.4,gal
